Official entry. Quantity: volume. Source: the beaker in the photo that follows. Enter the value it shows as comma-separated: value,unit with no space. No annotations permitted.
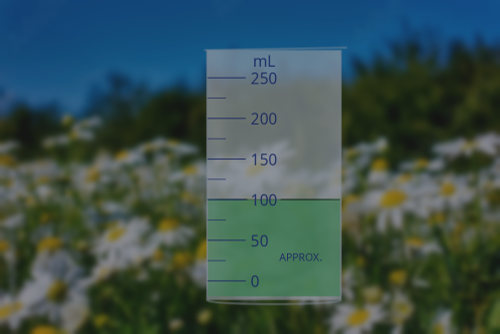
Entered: 100,mL
